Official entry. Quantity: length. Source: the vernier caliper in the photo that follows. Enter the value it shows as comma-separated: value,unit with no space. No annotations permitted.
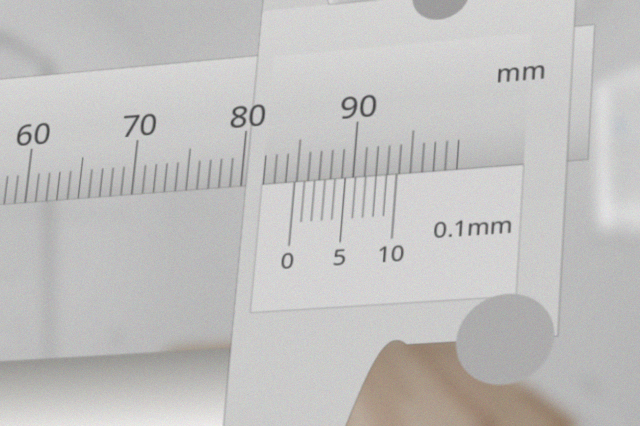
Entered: 84.8,mm
